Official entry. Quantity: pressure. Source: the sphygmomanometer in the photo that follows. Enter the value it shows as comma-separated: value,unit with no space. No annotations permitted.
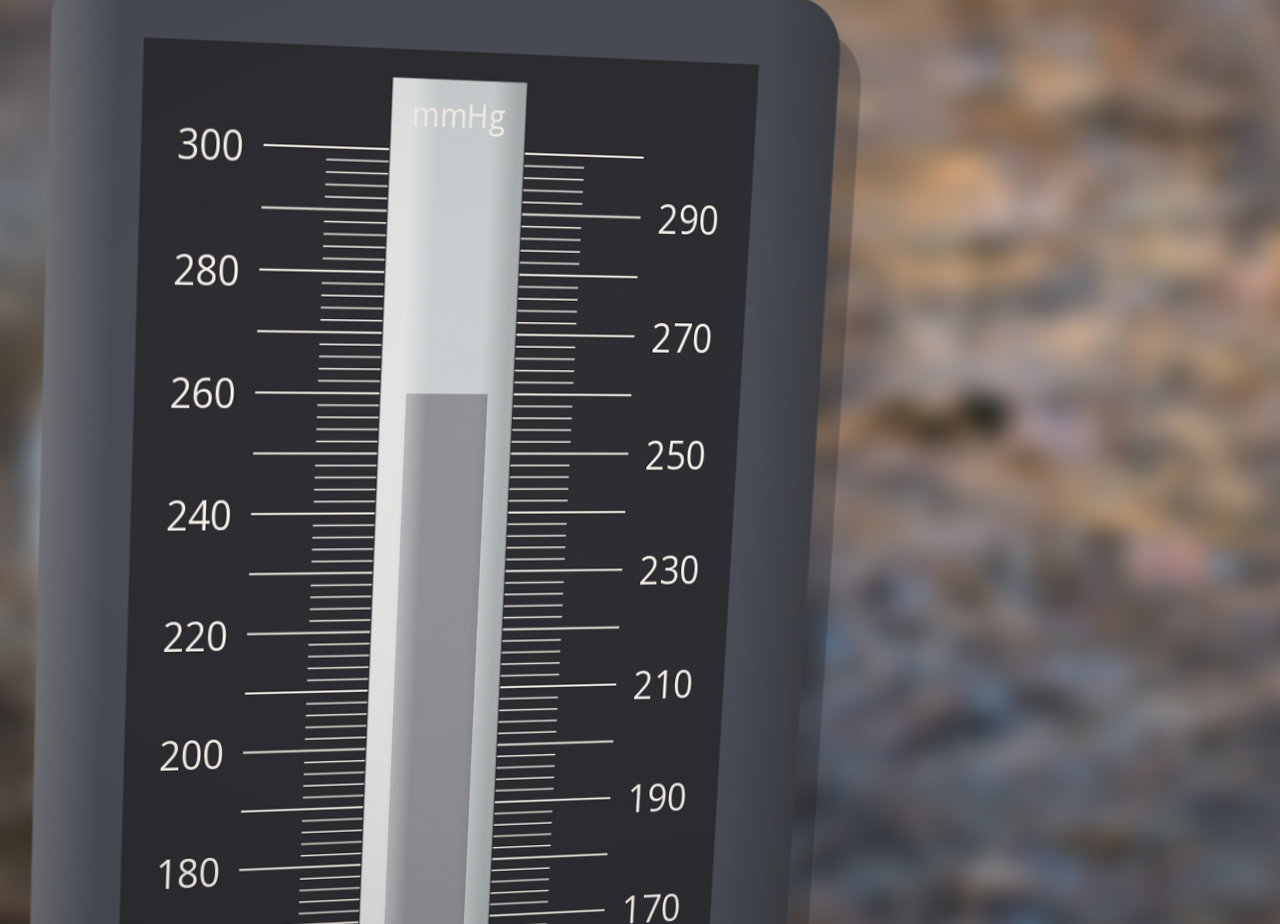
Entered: 260,mmHg
